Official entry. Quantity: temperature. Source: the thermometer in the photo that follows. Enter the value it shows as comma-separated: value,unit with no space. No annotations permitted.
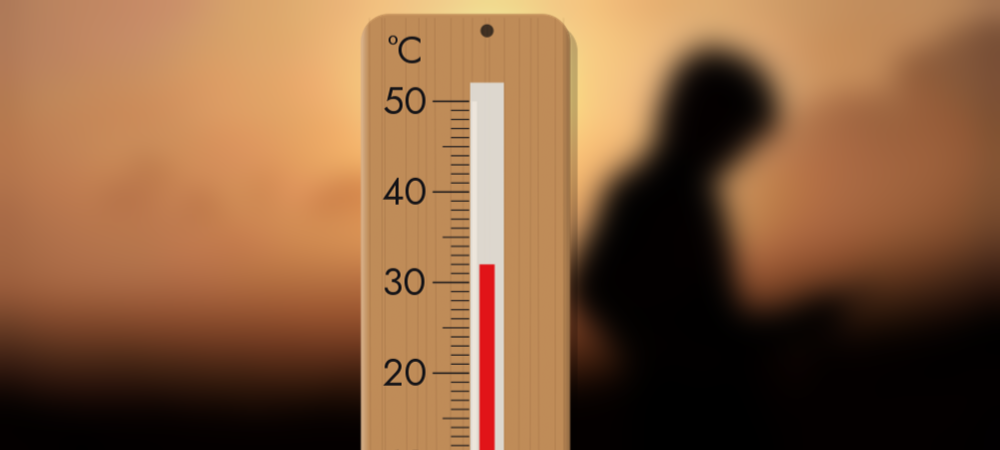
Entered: 32,°C
